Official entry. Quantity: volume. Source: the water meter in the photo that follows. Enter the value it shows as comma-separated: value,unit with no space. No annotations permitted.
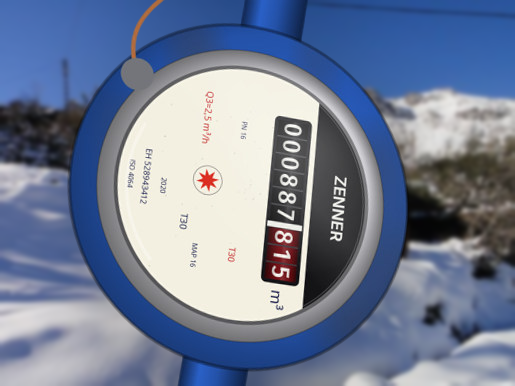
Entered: 887.815,m³
